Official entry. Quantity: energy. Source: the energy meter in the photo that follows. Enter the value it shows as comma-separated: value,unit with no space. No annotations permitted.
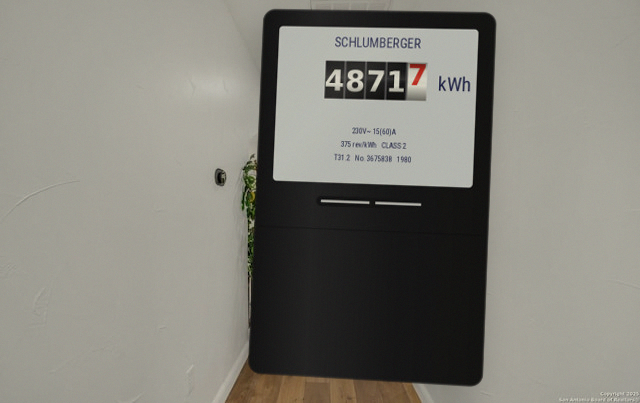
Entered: 4871.7,kWh
